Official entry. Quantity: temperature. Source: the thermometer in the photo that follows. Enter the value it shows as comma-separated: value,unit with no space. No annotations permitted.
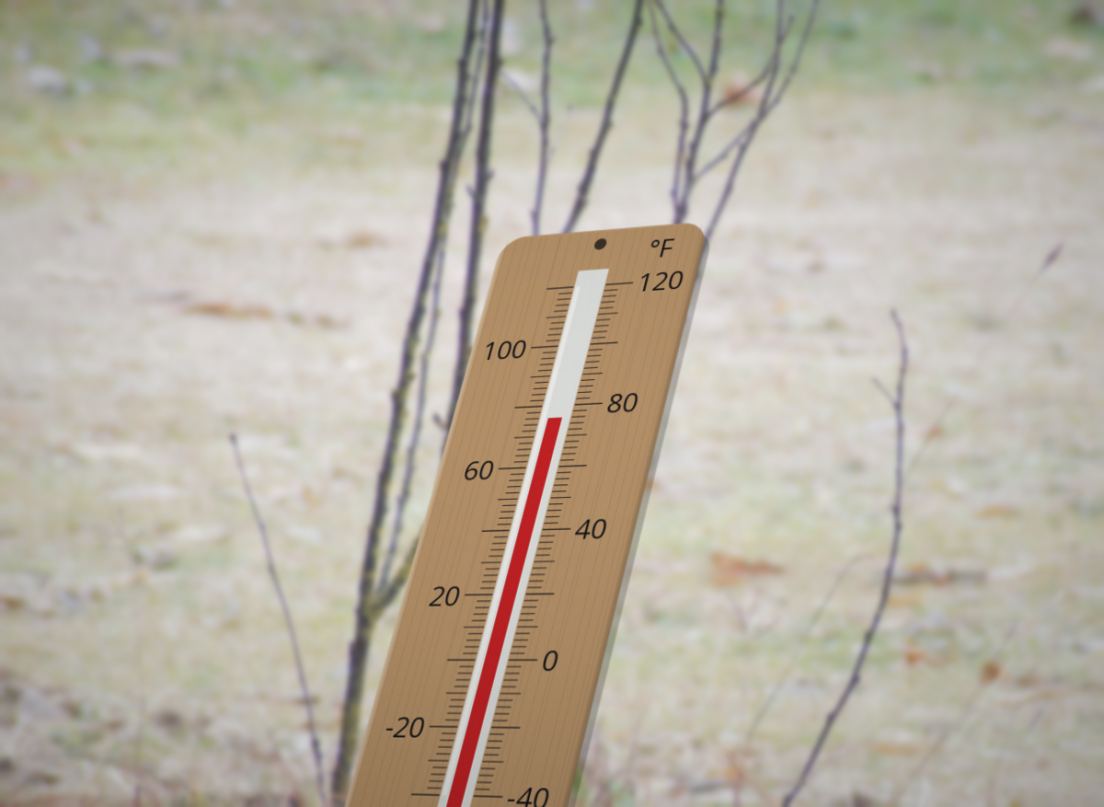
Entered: 76,°F
